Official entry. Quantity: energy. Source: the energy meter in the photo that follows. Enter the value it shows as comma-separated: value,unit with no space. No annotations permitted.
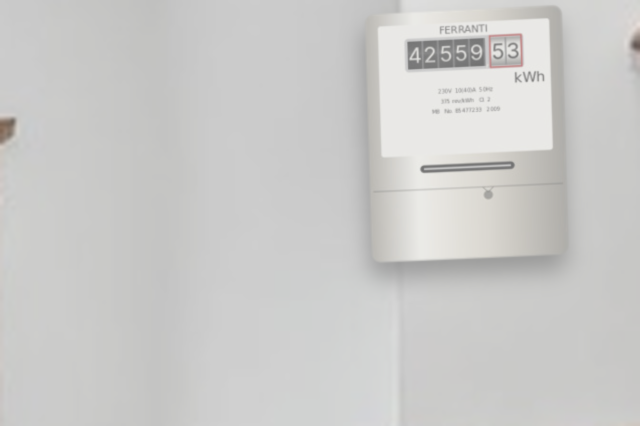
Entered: 42559.53,kWh
